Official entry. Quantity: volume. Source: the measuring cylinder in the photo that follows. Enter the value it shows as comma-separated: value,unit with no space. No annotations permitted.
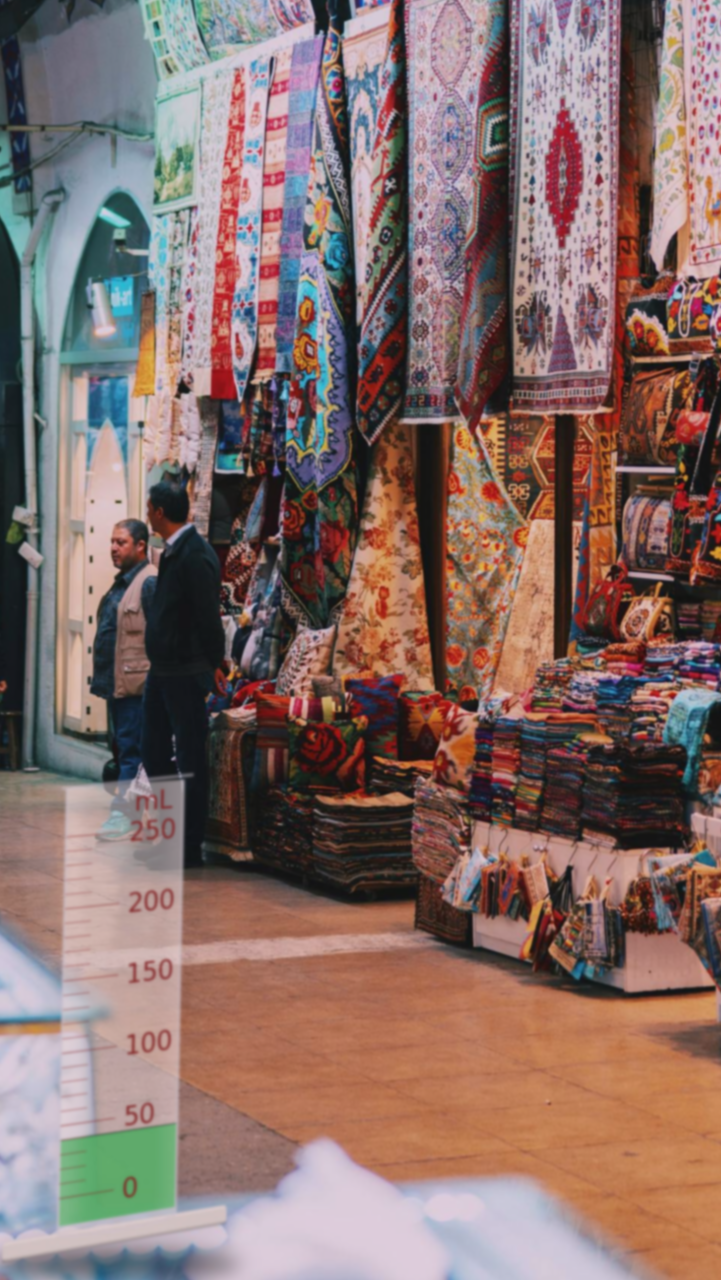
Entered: 40,mL
